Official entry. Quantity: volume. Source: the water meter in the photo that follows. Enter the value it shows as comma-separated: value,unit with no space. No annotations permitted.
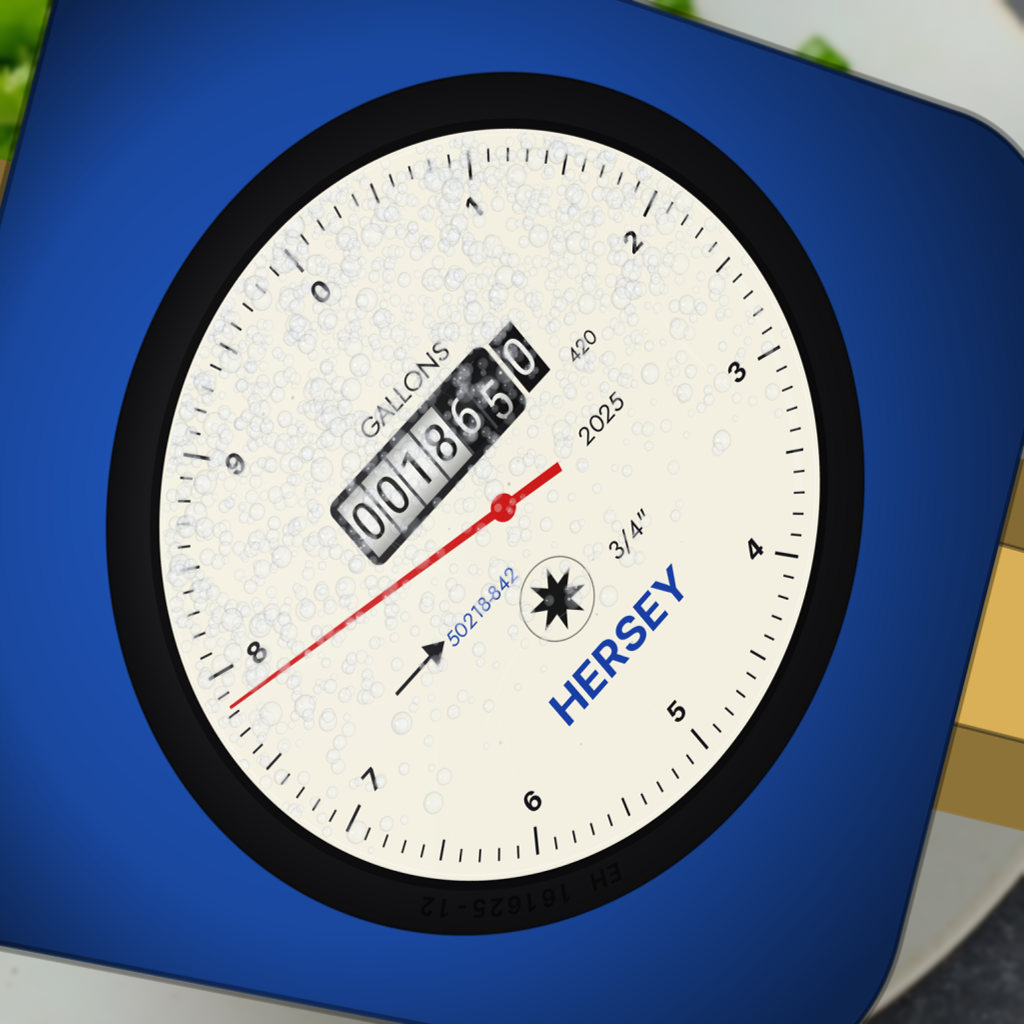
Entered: 18647.8,gal
